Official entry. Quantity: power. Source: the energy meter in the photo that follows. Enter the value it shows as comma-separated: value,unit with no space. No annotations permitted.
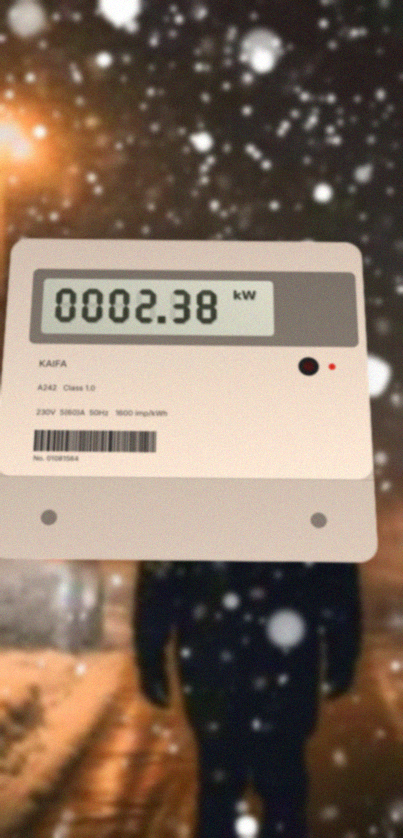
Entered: 2.38,kW
